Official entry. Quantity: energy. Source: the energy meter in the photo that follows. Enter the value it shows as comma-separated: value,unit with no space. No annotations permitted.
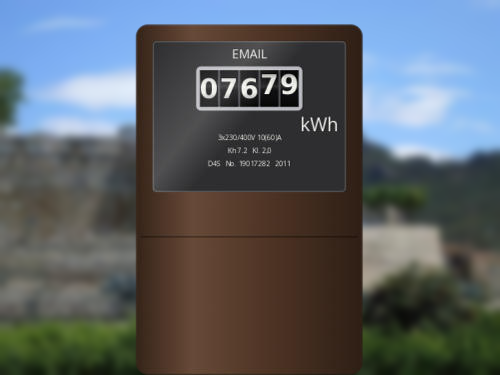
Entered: 7679,kWh
